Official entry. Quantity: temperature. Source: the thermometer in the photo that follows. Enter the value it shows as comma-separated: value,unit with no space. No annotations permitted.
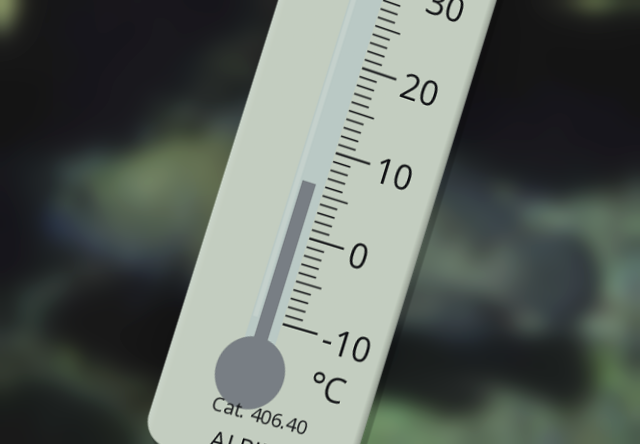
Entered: 6,°C
